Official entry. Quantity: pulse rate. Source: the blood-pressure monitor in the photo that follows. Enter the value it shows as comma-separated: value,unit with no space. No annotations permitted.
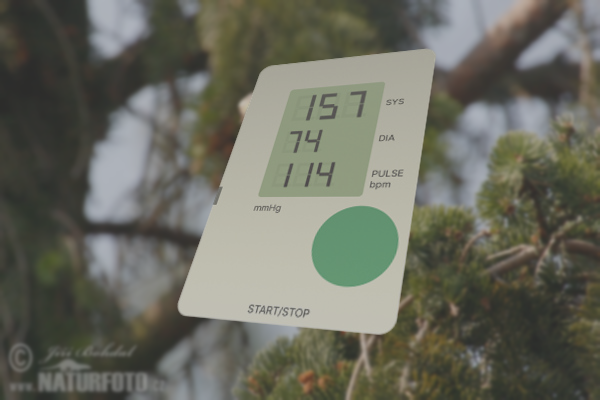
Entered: 114,bpm
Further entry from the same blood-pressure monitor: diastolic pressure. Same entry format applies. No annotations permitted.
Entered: 74,mmHg
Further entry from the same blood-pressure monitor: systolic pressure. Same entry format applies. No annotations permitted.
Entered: 157,mmHg
